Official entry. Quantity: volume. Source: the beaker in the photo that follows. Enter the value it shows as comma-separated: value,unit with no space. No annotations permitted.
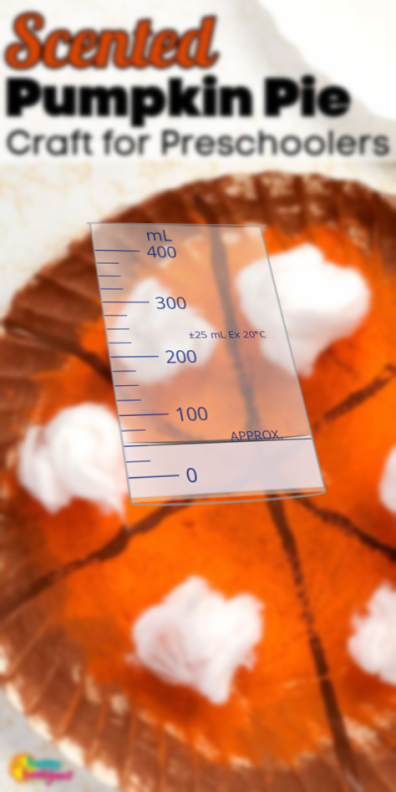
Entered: 50,mL
